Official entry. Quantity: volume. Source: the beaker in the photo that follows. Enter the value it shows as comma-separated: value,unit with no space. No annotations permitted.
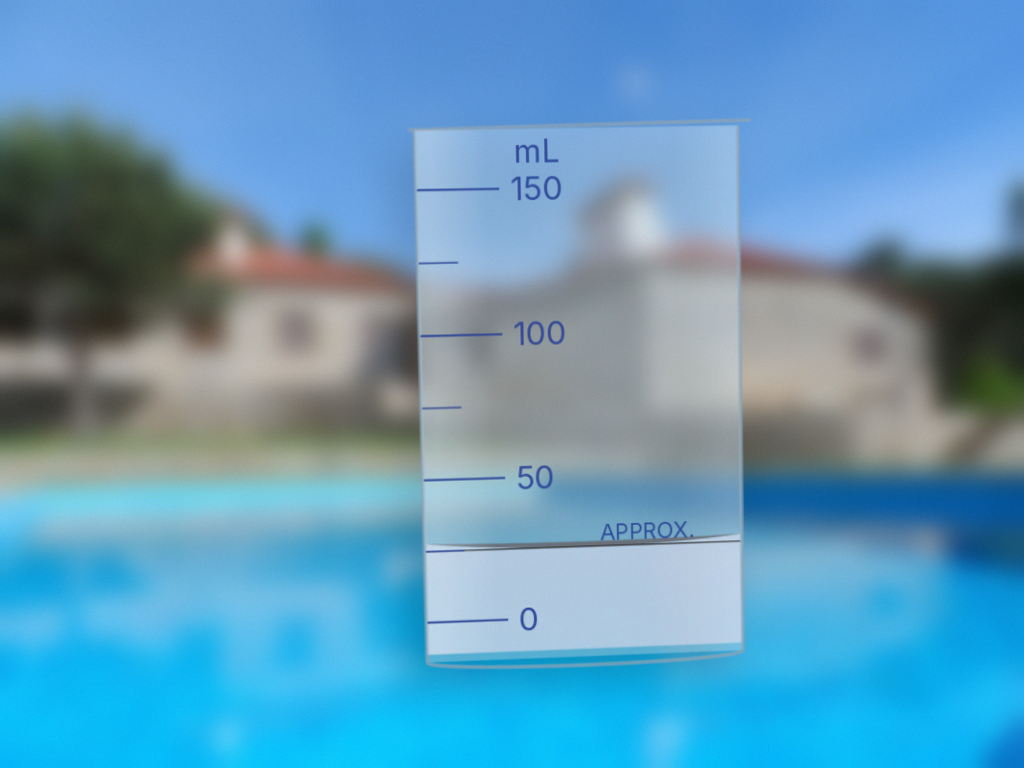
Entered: 25,mL
